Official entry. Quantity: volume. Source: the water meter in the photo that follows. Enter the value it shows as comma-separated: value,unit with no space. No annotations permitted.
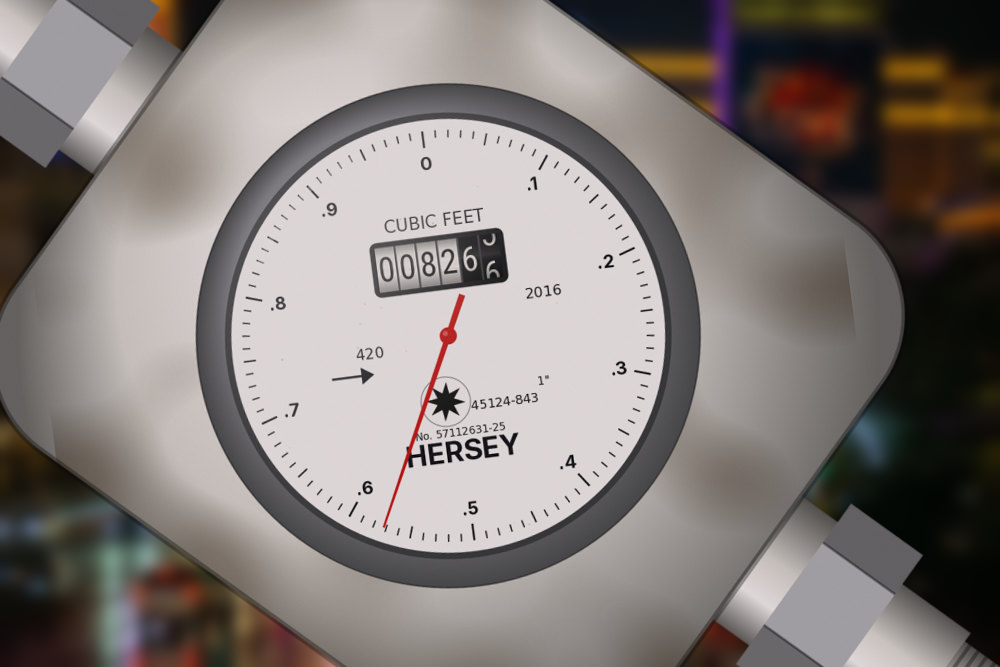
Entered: 8265.57,ft³
